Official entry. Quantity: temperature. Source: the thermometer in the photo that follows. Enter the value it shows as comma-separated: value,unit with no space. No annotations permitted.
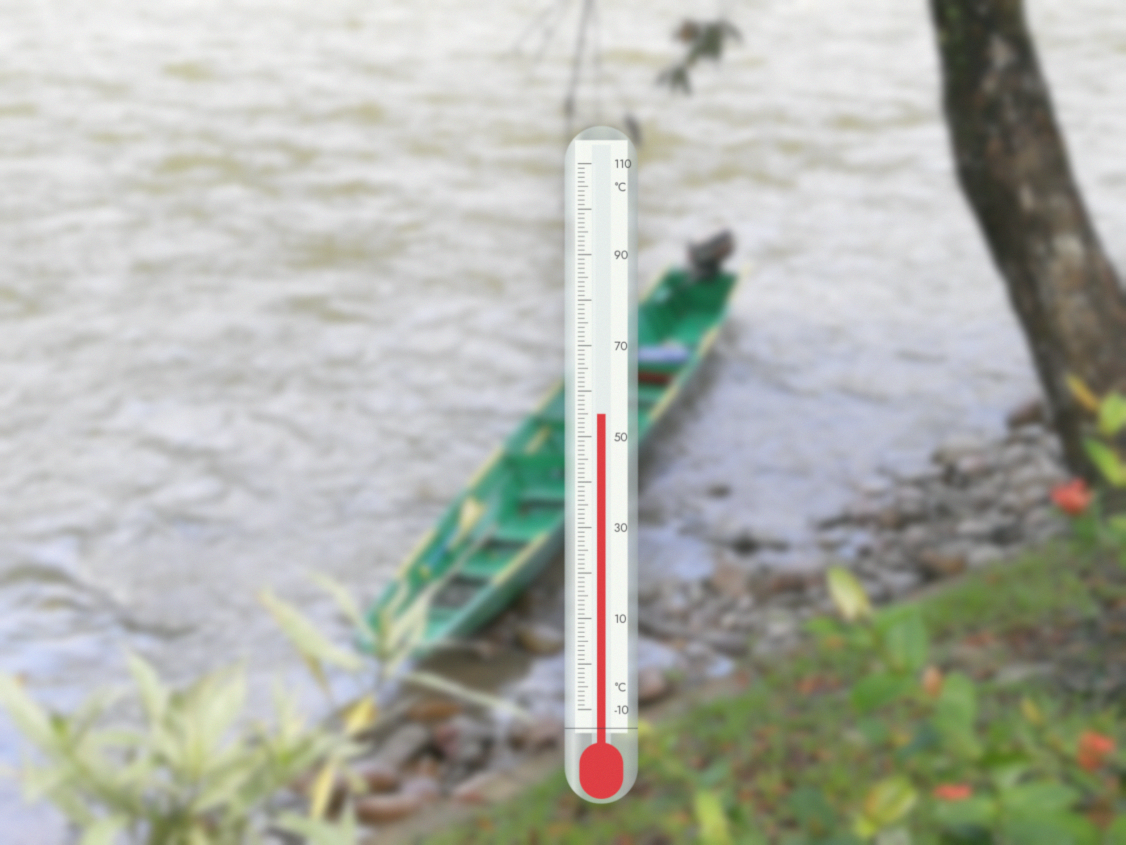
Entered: 55,°C
